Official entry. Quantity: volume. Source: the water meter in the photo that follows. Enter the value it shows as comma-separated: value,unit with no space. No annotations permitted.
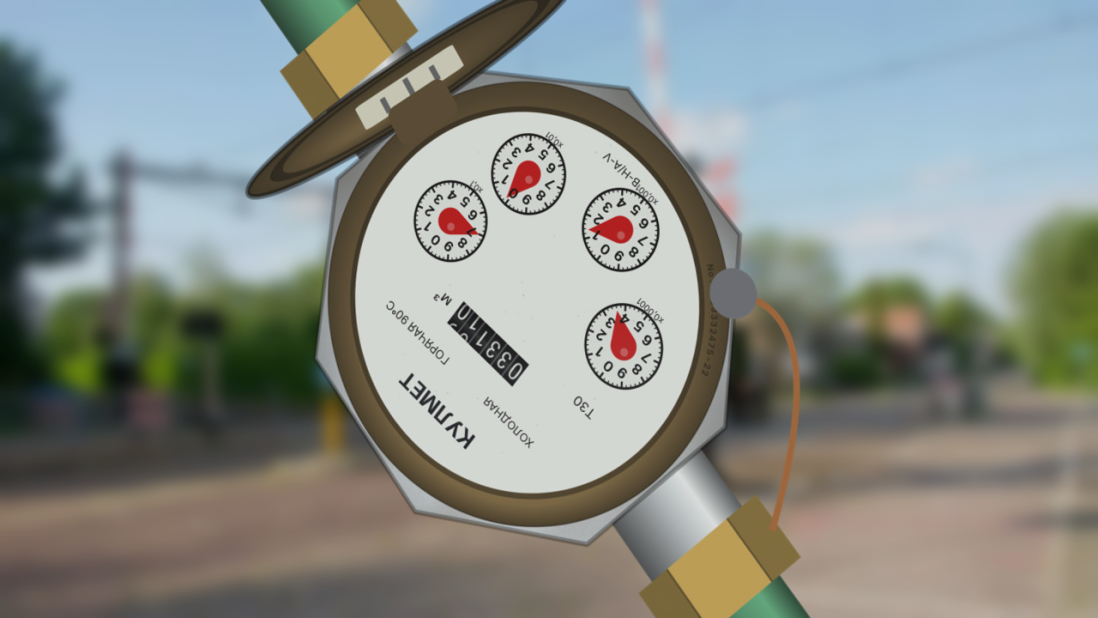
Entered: 33109.7013,m³
